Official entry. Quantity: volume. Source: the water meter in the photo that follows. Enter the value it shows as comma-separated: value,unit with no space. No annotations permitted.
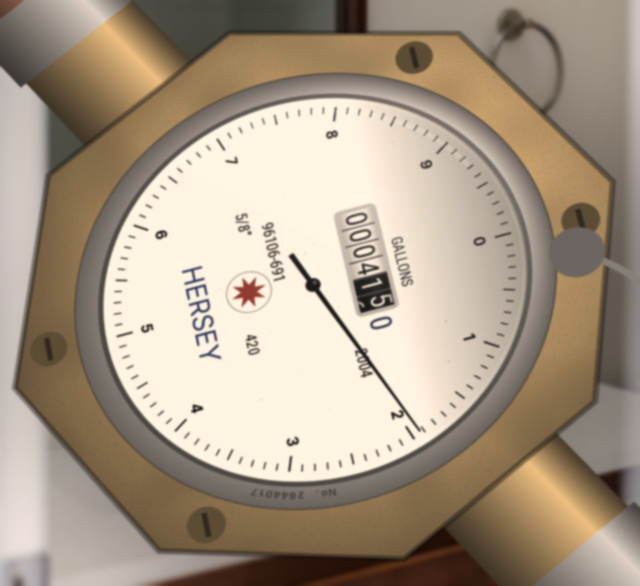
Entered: 4151.9,gal
